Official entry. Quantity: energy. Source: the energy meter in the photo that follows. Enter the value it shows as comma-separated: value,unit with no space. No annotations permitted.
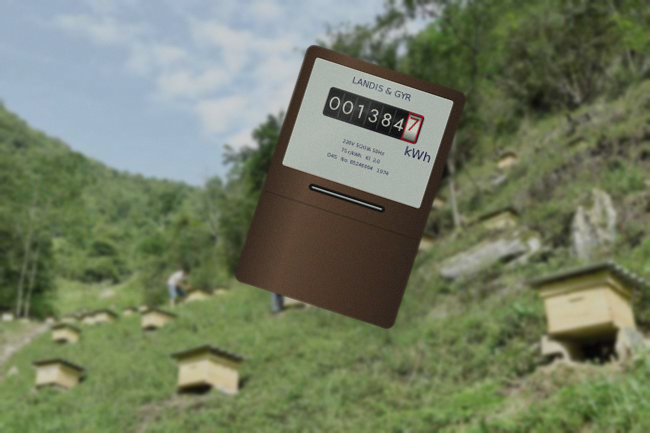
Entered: 1384.7,kWh
